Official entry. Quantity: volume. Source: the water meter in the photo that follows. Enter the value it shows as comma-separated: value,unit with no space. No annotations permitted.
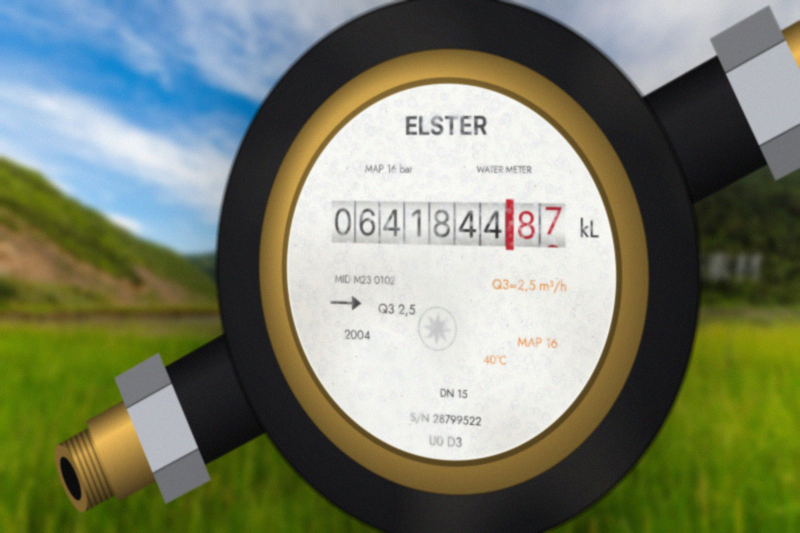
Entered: 641844.87,kL
